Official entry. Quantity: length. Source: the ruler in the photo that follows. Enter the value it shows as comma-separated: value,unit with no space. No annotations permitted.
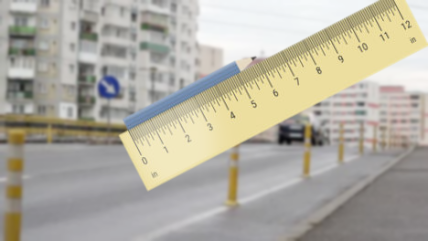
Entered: 6,in
